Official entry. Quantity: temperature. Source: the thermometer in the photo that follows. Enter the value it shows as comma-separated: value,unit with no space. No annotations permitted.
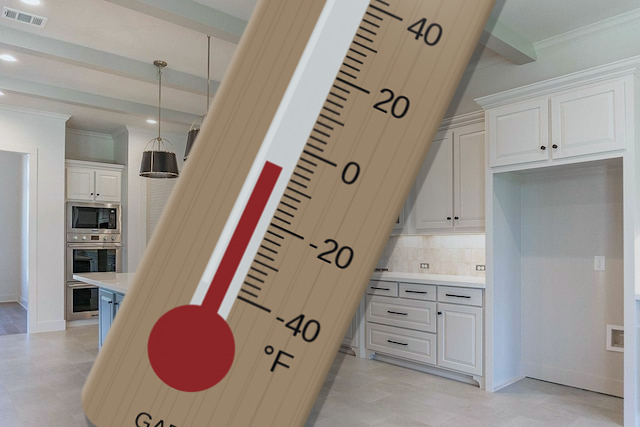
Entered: -6,°F
